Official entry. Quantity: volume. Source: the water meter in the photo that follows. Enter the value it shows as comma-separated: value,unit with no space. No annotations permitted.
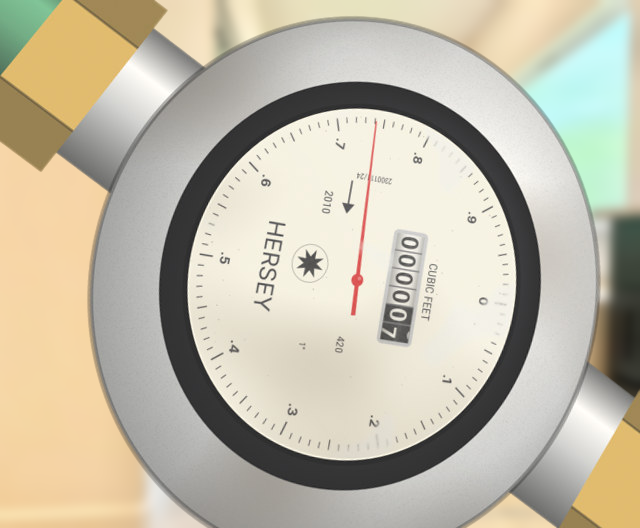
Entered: 6.74,ft³
